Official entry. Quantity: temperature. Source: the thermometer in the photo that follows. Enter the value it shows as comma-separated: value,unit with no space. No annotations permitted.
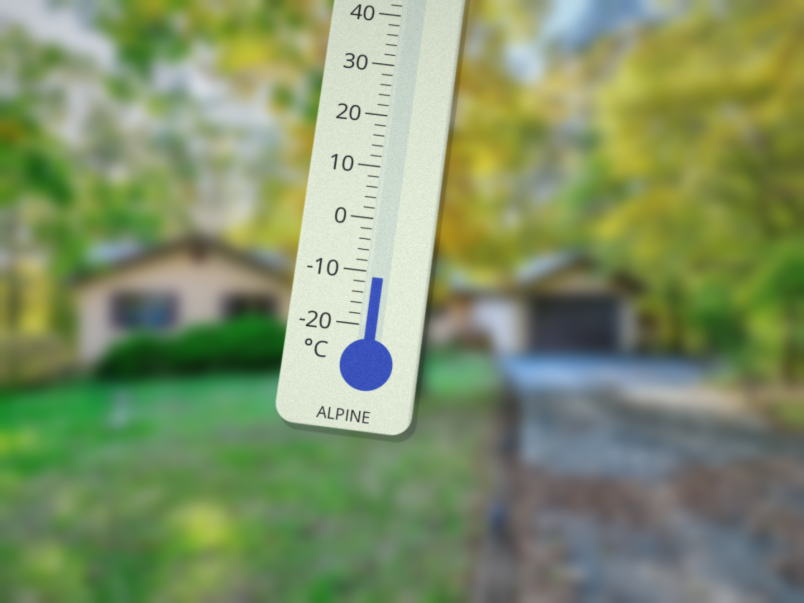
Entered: -11,°C
